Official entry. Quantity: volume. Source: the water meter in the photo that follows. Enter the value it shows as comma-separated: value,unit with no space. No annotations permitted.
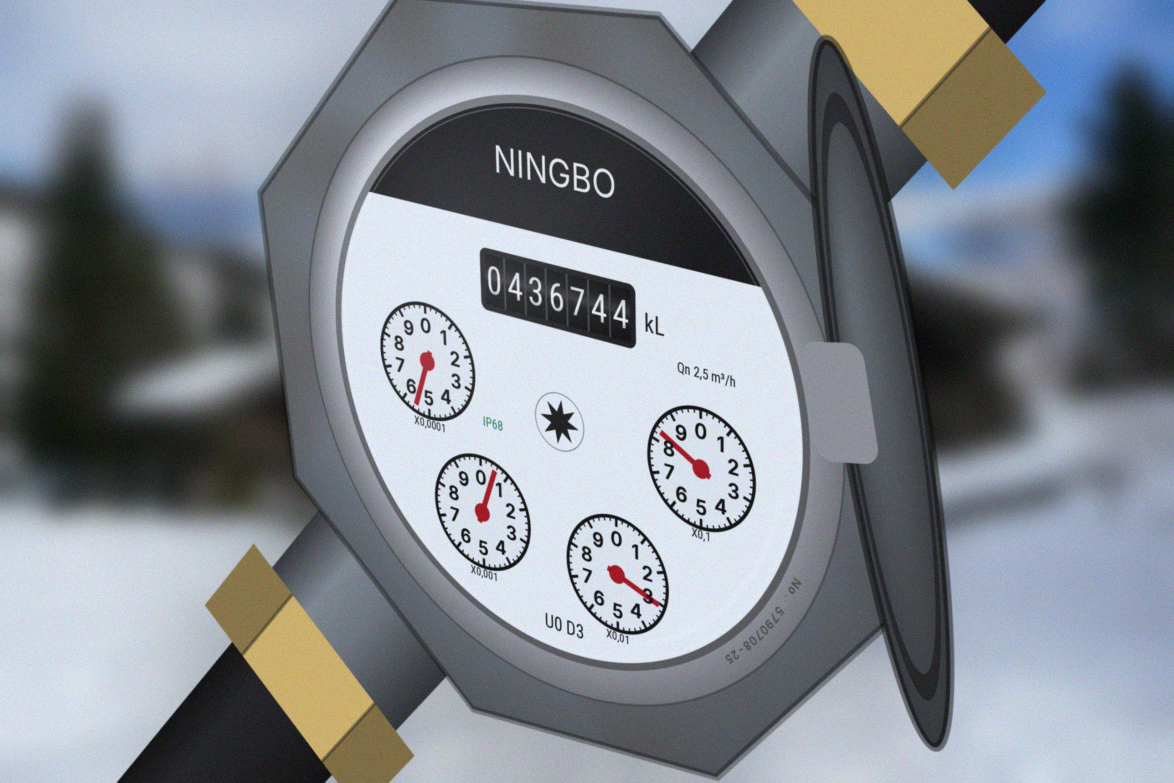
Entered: 436744.8305,kL
